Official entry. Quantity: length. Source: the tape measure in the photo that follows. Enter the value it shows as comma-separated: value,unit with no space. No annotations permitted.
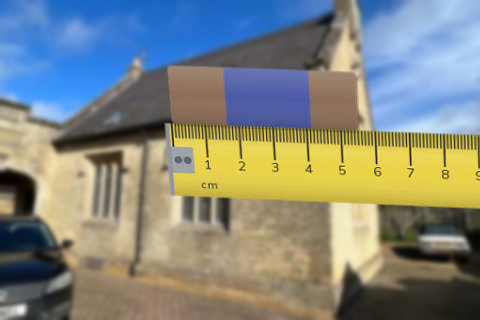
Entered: 5.5,cm
